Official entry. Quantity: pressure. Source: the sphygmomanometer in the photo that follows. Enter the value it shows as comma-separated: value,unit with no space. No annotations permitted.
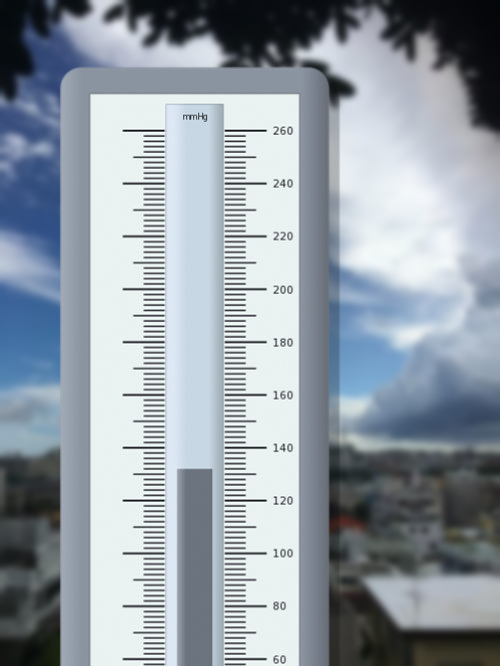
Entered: 132,mmHg
